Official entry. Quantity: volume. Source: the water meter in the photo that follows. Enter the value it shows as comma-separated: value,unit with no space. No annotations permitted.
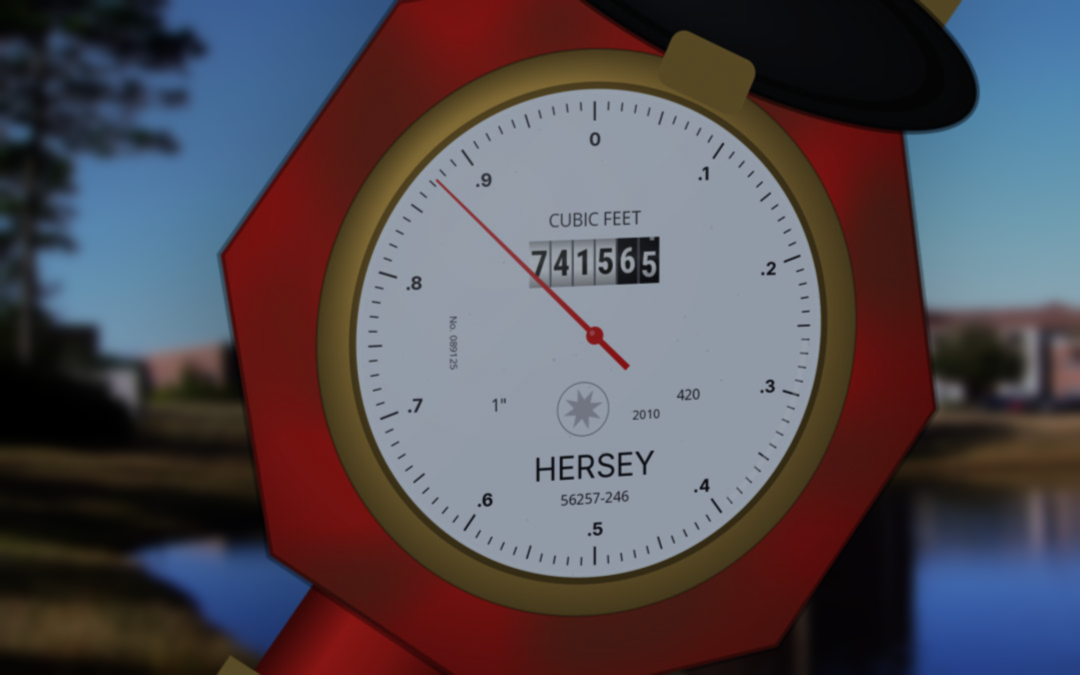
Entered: 741564.87,ft³
